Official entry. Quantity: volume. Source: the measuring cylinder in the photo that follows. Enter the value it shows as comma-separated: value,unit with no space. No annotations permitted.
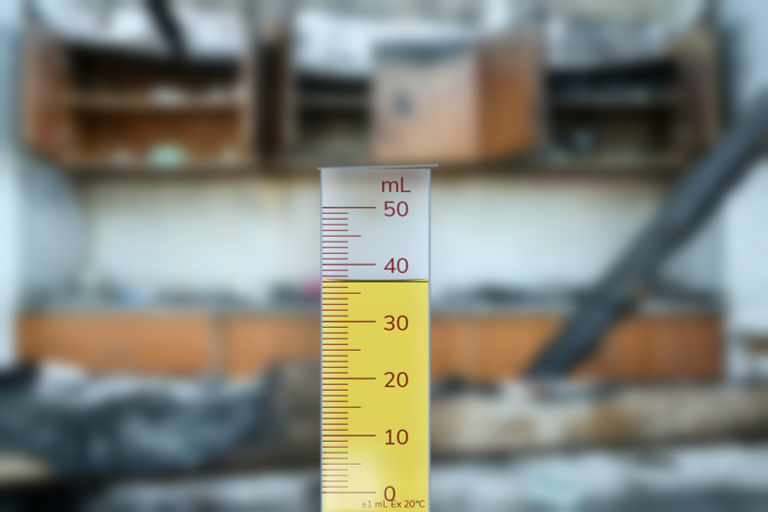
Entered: 37,mL
